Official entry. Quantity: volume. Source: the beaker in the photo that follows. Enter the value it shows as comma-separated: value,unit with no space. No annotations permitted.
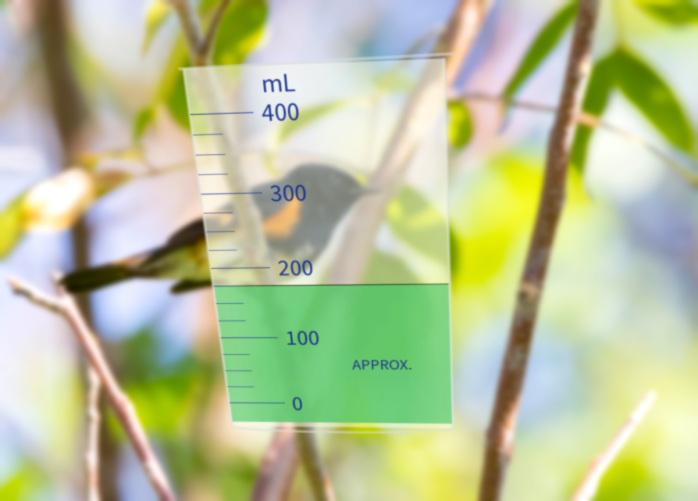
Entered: 175,mL
